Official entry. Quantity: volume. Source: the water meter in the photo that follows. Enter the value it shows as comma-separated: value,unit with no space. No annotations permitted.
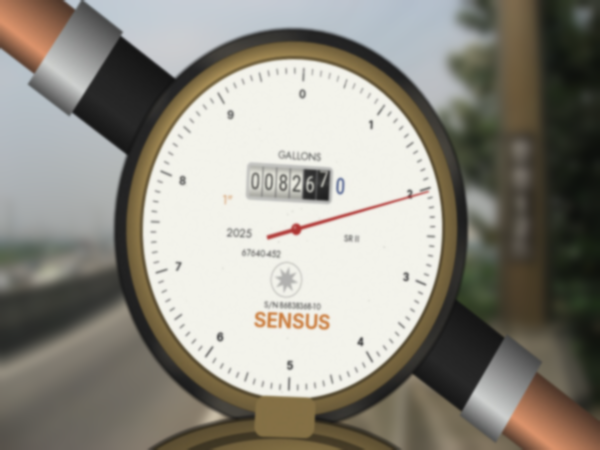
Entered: 82672.0,gal
